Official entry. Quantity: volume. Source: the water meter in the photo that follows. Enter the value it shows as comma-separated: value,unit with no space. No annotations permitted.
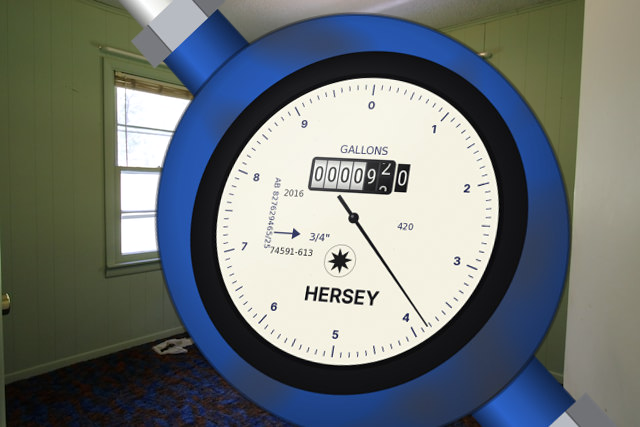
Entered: 923.8,gal
